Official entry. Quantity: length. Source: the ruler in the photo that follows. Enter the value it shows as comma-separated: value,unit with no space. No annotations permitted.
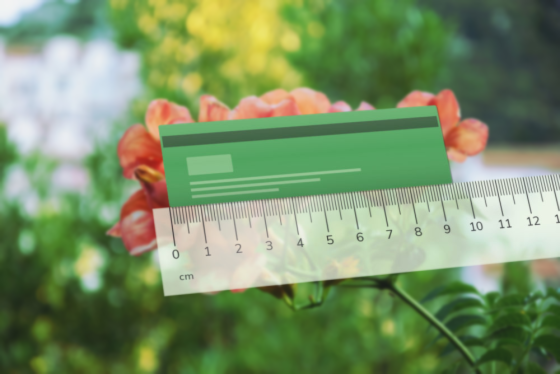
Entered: 9.5,cm
